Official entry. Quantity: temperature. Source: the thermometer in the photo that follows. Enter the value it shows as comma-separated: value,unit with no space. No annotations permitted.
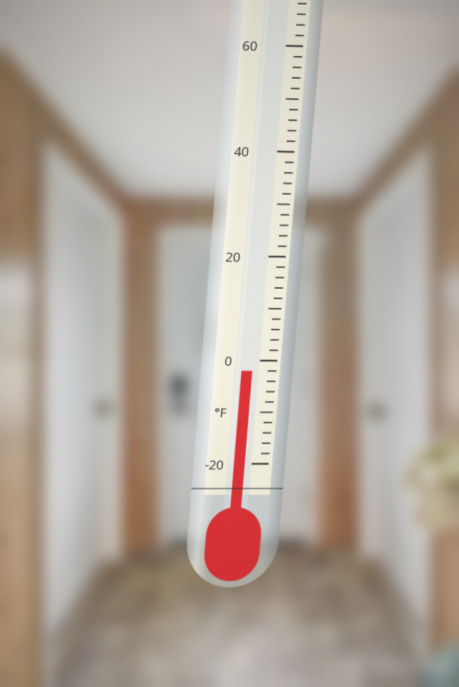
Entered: -2,°F
